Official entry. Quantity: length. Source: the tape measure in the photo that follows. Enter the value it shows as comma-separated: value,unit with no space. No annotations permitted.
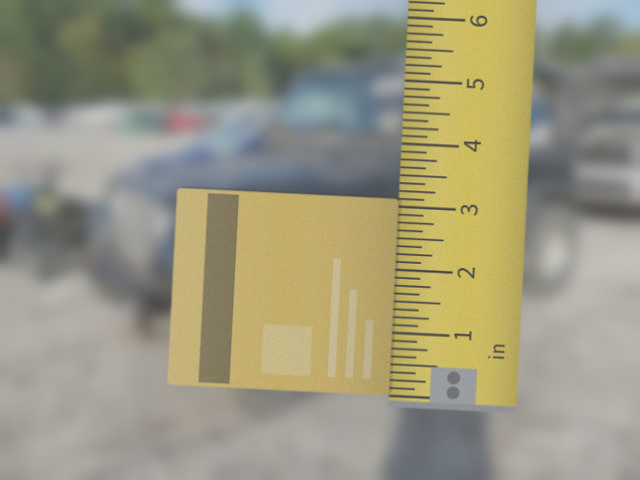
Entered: 3.125,in
